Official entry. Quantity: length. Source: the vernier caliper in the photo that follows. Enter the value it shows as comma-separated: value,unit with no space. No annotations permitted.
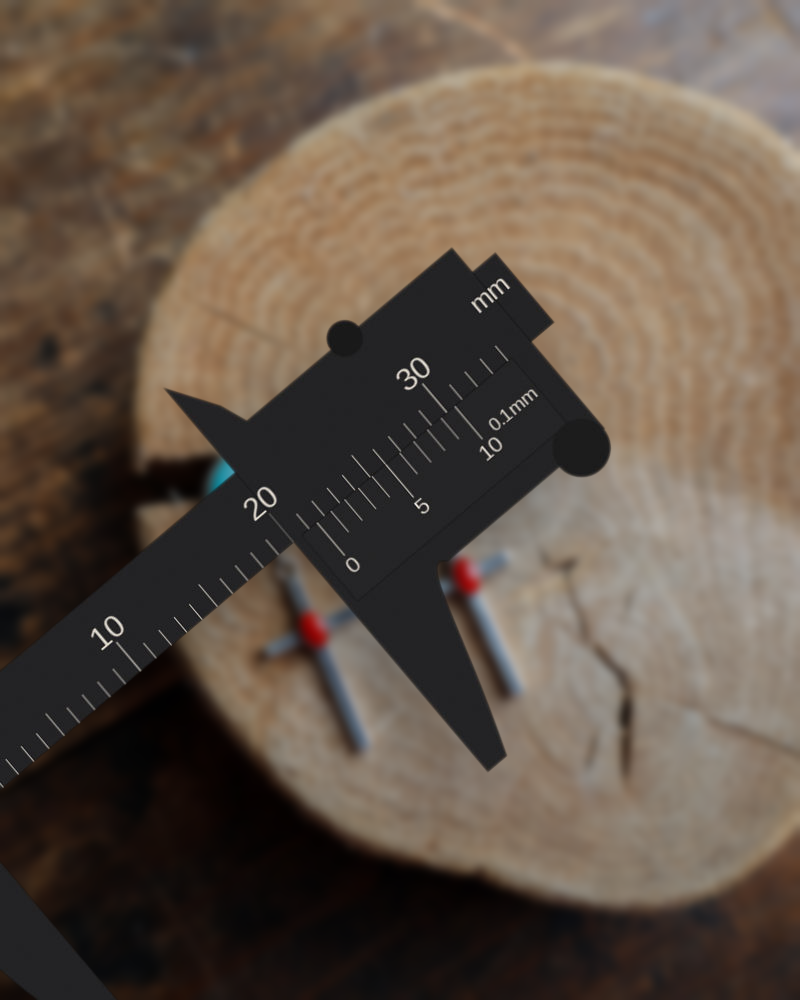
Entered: 21.5,mm
